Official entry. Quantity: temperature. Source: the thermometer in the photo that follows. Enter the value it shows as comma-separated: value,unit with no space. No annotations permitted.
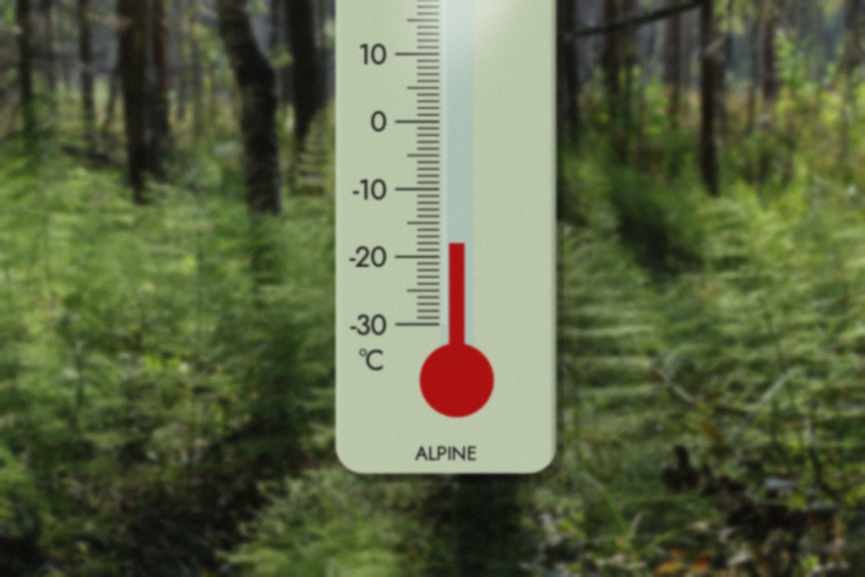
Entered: -18,°C
